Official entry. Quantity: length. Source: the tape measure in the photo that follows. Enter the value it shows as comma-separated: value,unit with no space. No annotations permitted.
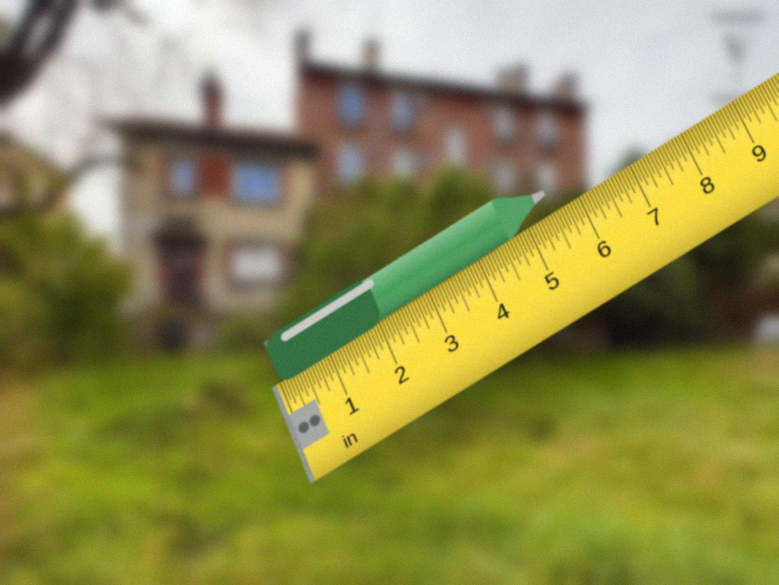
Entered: 5.5,in
